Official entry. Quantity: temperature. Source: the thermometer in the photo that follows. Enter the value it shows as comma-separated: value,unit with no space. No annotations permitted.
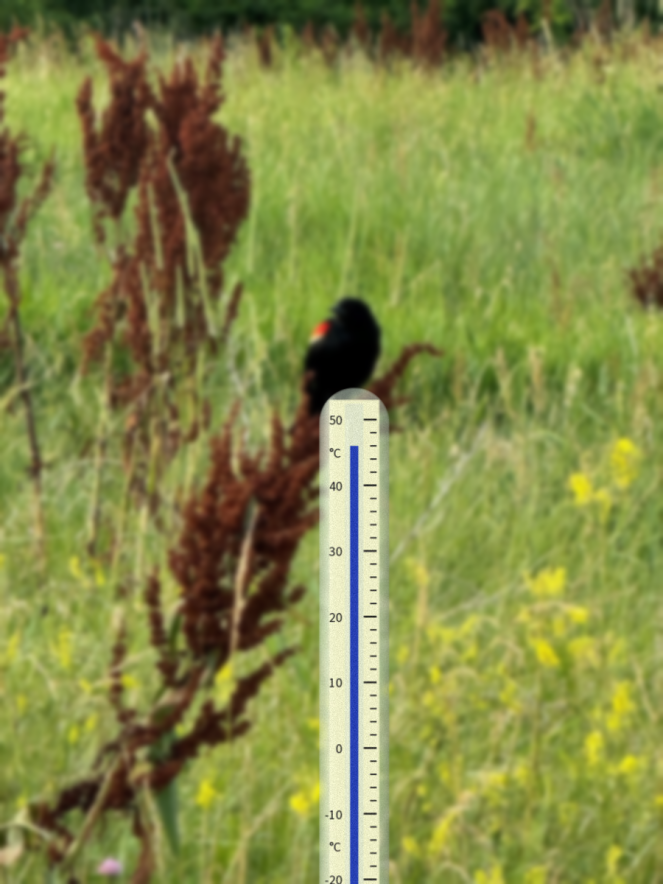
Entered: 46,°C
